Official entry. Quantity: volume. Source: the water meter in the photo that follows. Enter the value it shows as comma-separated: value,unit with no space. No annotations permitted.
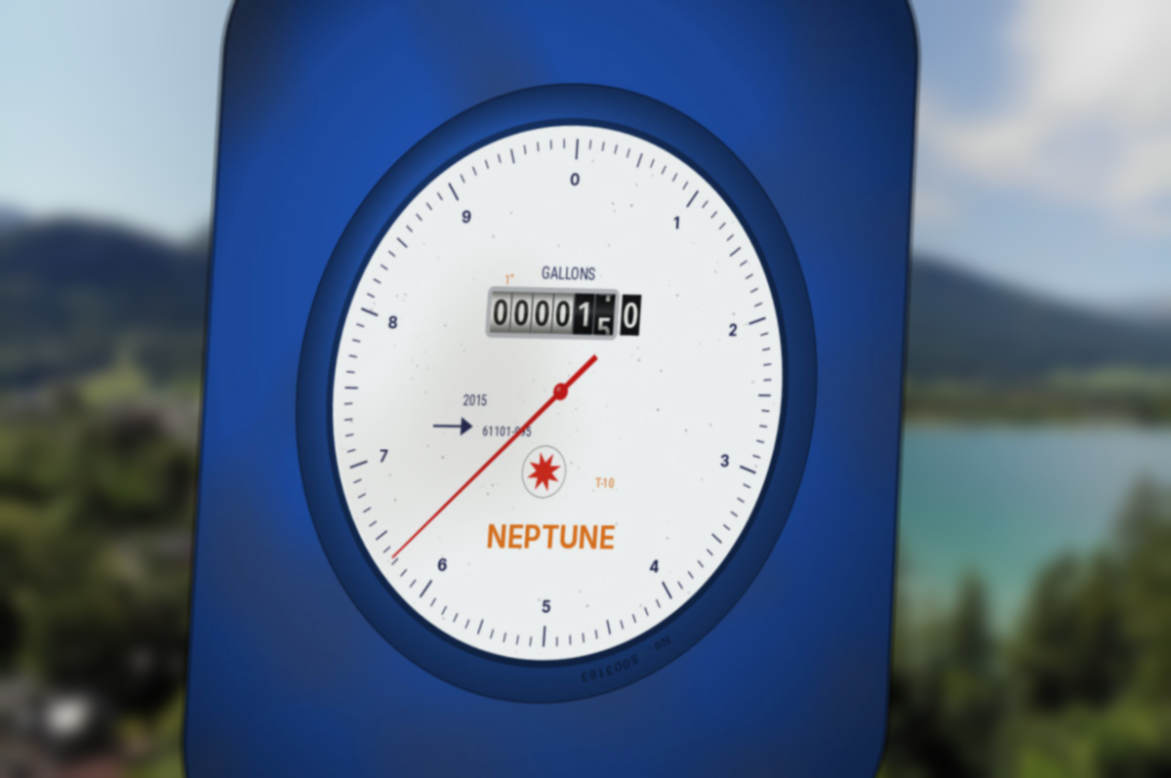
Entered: 146.3,gal
